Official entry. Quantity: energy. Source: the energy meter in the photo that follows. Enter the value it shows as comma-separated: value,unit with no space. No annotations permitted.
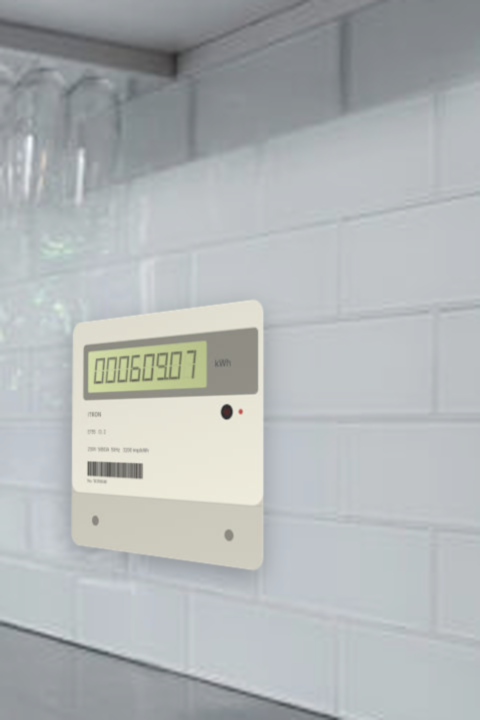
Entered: 609.07,kWh
